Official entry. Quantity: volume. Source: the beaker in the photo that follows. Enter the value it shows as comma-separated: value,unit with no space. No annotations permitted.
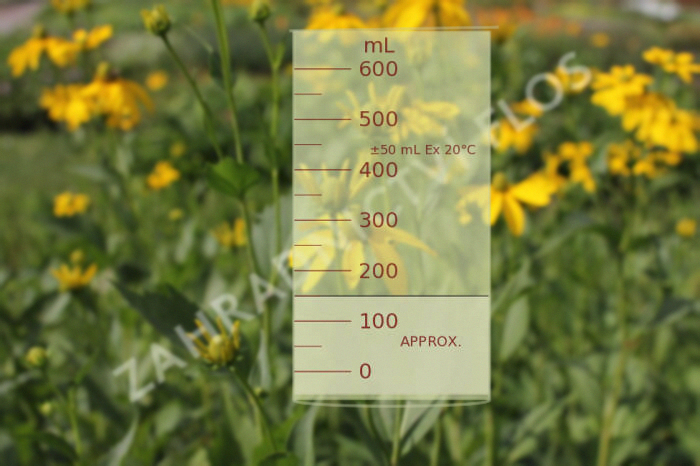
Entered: 150,mL
